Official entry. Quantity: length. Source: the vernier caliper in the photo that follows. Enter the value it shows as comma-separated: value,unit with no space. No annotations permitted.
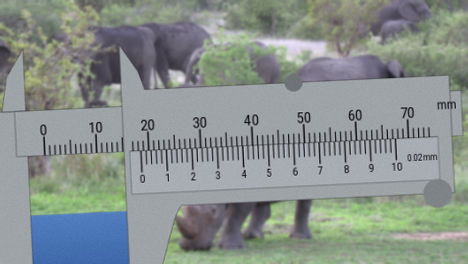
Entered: 18.5,mm
